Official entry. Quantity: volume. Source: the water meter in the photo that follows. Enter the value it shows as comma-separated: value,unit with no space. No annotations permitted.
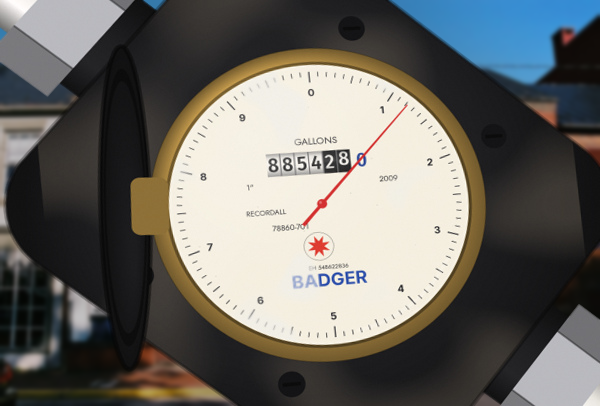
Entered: 8854281.2,gal
